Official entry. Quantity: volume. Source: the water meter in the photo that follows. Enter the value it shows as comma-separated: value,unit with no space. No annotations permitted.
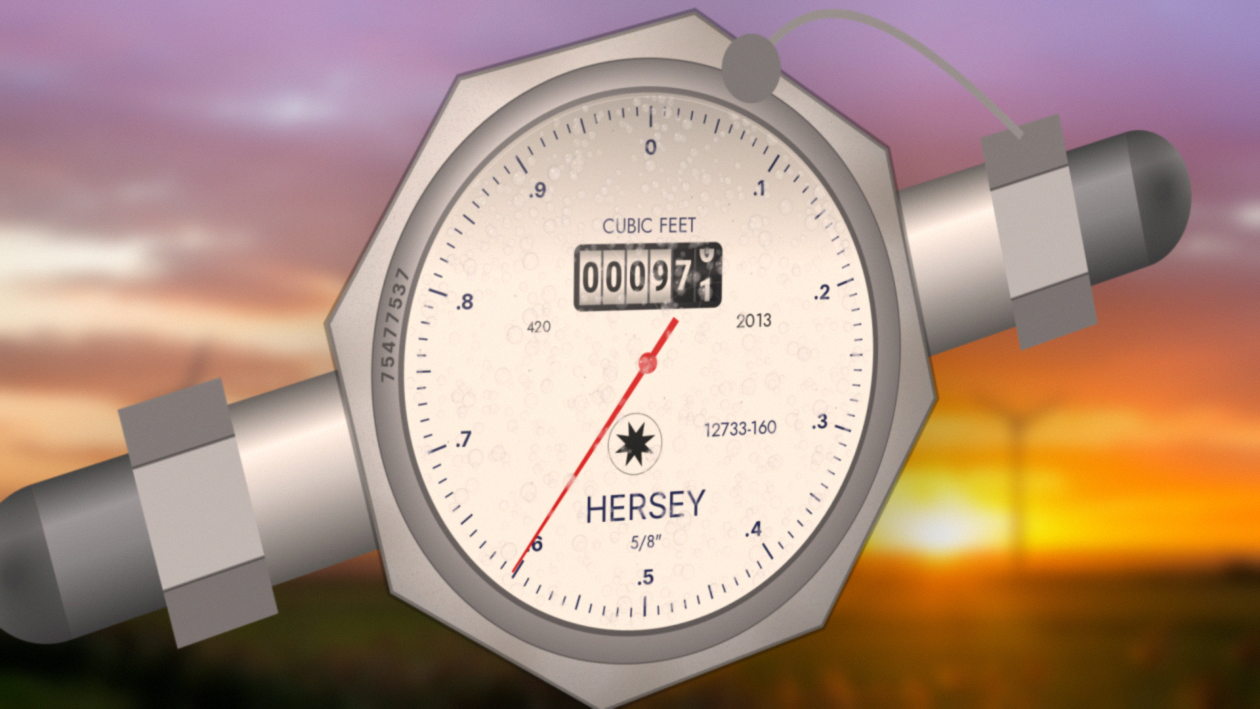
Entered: 970.60,ft³
